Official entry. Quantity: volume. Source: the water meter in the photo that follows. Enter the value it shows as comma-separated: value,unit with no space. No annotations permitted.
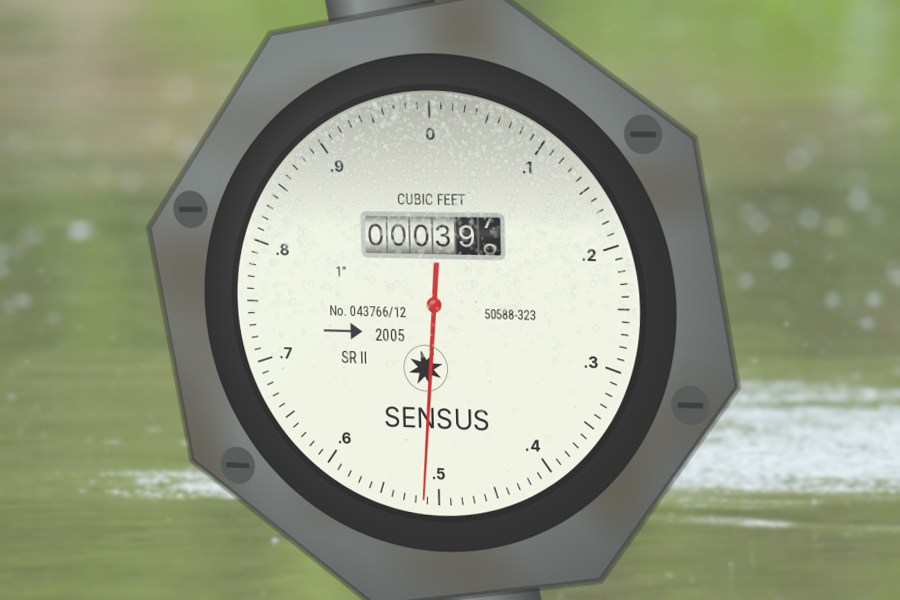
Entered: 397.51,ft³
